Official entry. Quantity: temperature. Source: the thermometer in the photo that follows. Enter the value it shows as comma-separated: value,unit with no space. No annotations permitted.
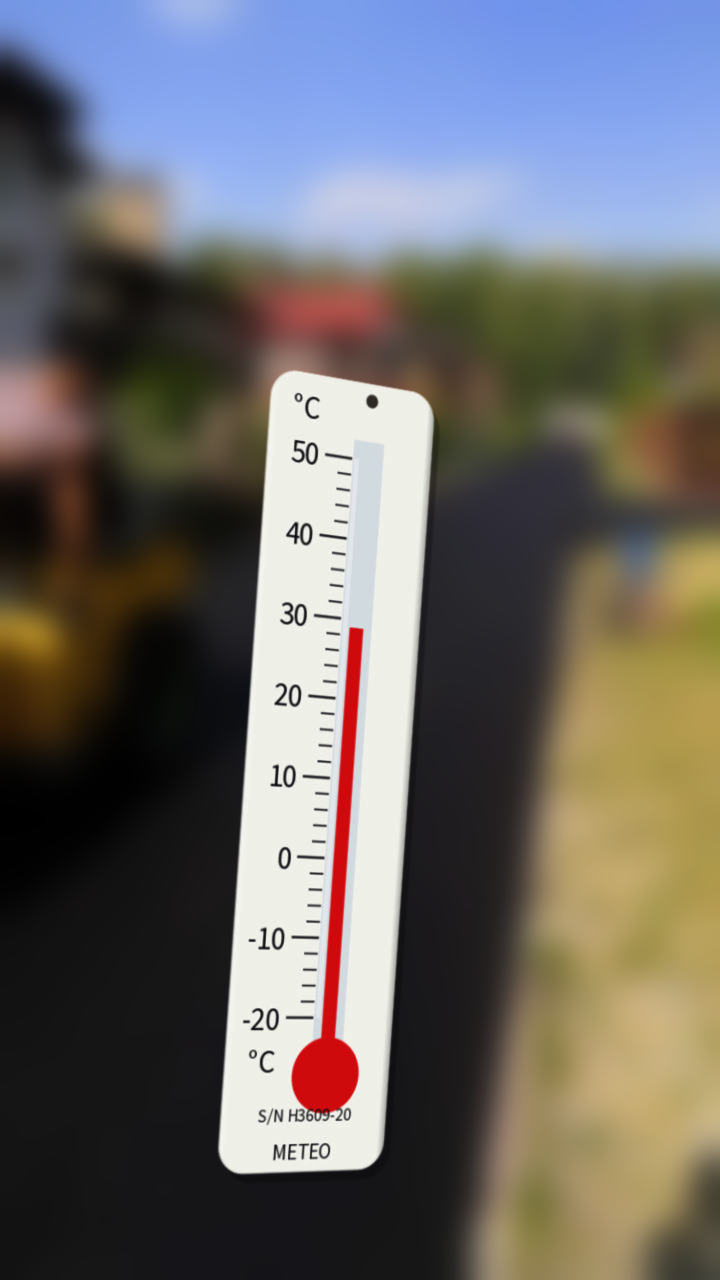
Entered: 29,°C
